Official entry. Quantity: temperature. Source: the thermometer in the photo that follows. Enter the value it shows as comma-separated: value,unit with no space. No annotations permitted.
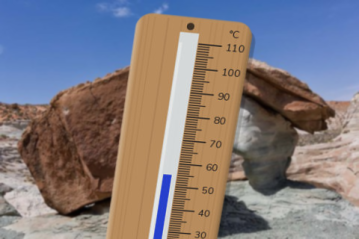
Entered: 55,°C
